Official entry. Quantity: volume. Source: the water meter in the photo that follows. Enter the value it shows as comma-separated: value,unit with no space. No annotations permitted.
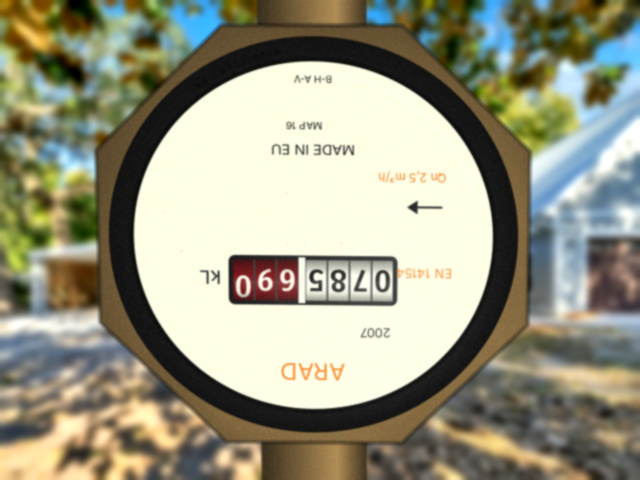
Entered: 785.690,kL
